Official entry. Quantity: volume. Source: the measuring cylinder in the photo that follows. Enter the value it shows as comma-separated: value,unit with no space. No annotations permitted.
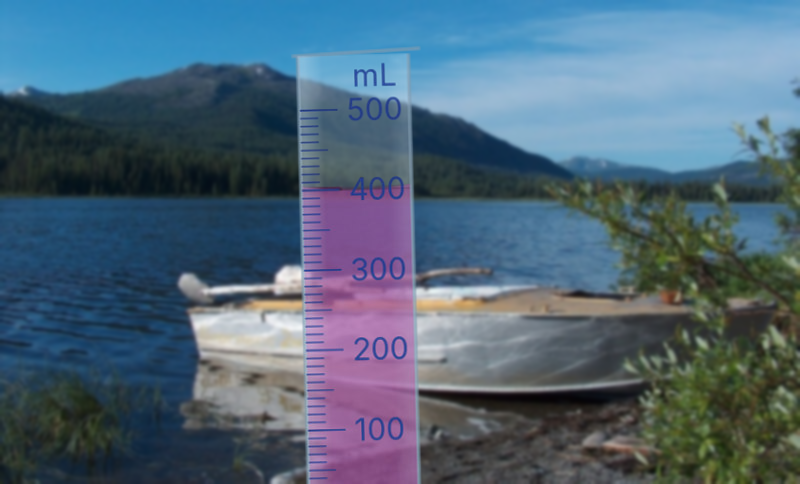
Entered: 400,mL
